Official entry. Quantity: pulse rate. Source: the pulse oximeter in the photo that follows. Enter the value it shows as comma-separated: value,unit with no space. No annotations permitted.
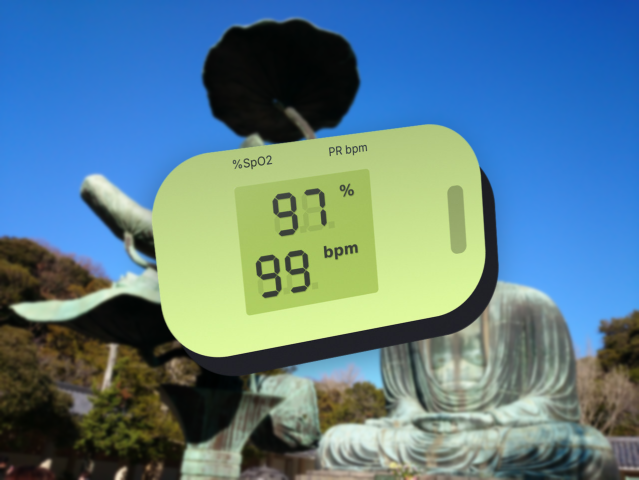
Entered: 99,bpm
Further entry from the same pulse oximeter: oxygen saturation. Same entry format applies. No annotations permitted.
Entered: 97,%
